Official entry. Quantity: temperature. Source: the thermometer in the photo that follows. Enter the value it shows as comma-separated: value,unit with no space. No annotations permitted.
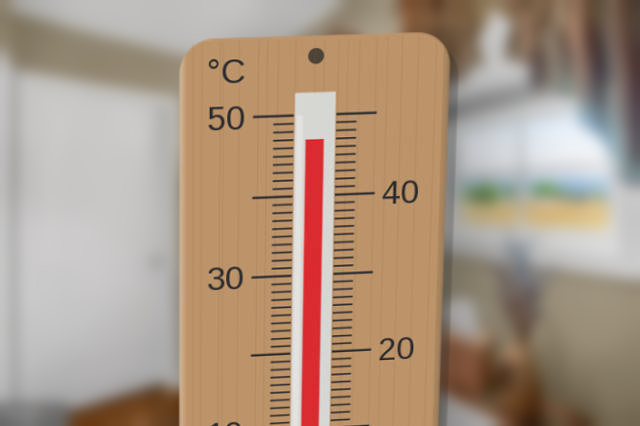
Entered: 47,°C
